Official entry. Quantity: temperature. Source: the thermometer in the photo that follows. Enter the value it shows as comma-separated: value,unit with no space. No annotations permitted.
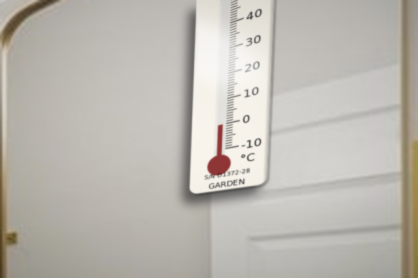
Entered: 0,°C
